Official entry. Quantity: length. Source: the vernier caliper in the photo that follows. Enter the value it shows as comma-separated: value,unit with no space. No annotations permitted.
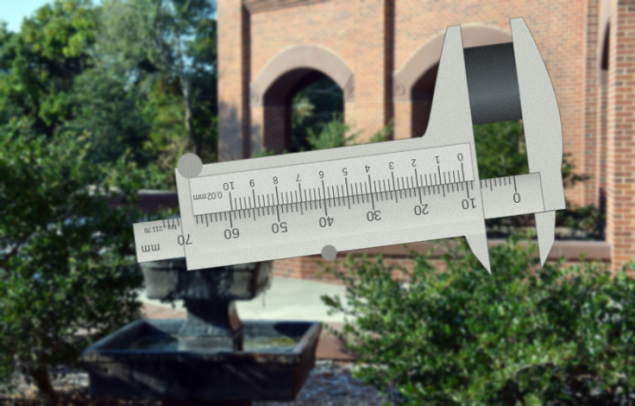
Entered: 10.5,mm
